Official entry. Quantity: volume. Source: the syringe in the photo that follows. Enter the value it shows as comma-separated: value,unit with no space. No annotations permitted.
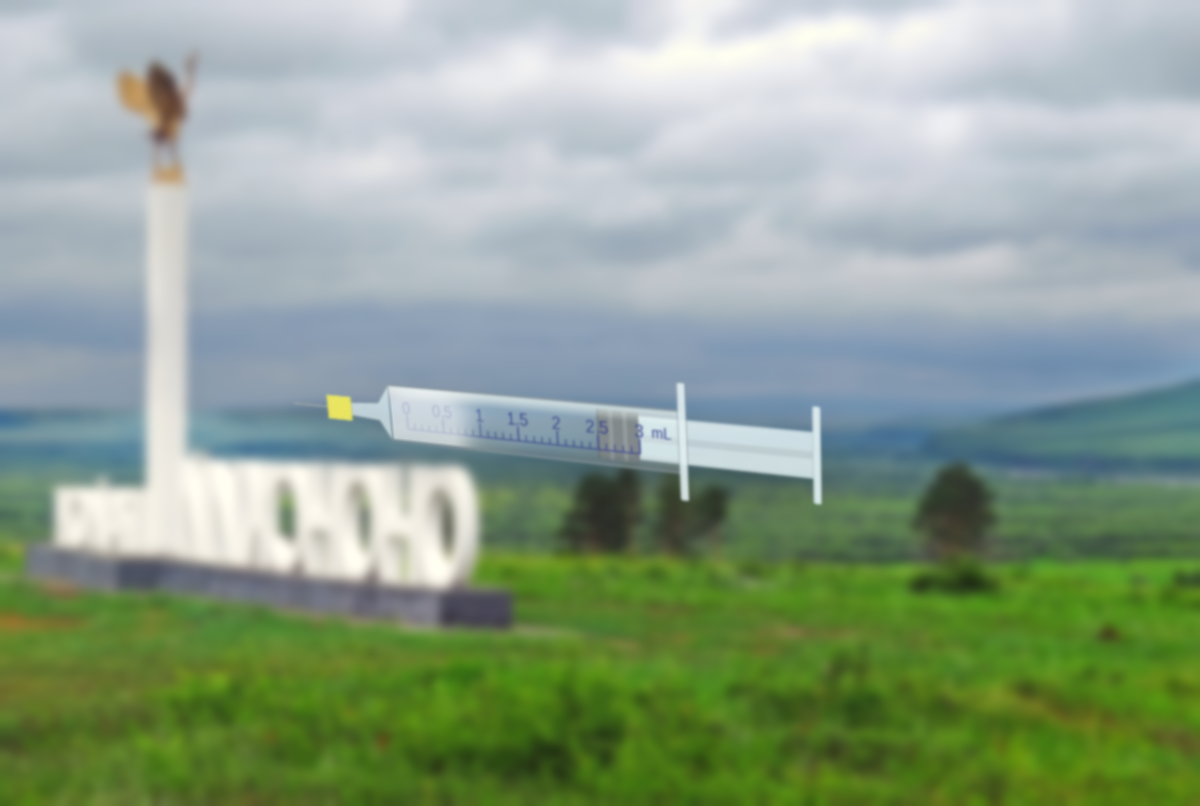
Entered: 2.5,mL
